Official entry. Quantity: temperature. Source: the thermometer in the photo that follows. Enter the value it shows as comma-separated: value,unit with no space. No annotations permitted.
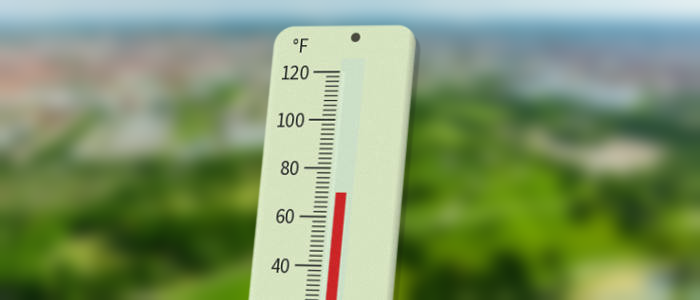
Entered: 70,°F
